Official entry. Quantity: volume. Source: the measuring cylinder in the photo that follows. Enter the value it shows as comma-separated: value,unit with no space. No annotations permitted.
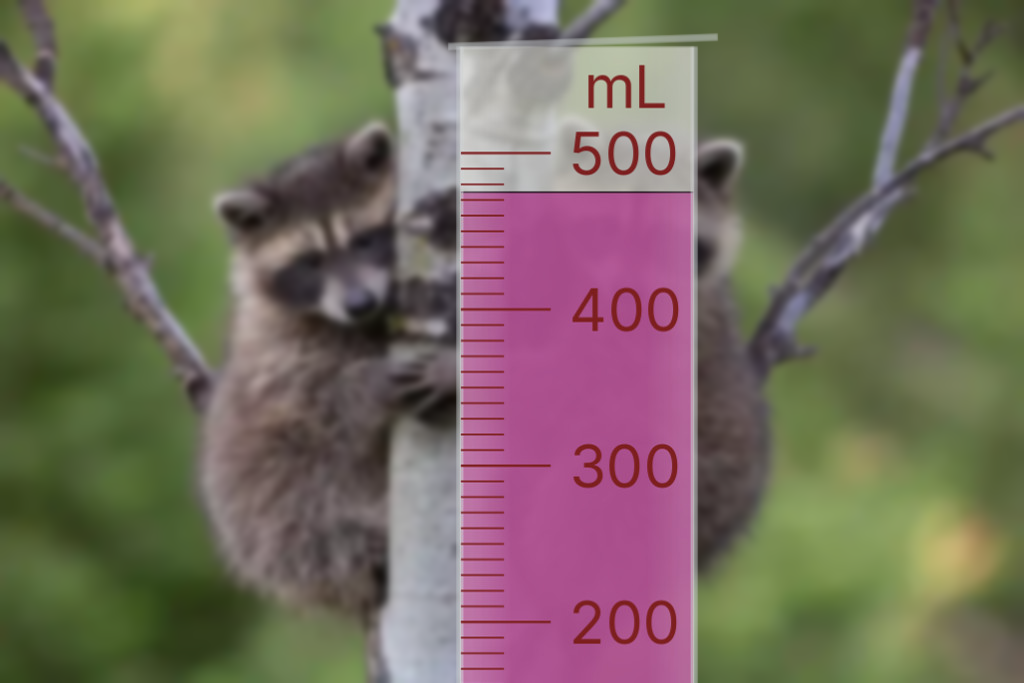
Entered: 475,mL
